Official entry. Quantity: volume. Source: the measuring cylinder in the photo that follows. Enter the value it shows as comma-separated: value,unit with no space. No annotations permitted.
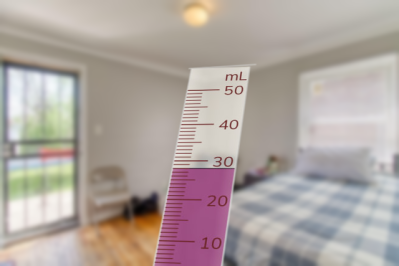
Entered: 28,mL
